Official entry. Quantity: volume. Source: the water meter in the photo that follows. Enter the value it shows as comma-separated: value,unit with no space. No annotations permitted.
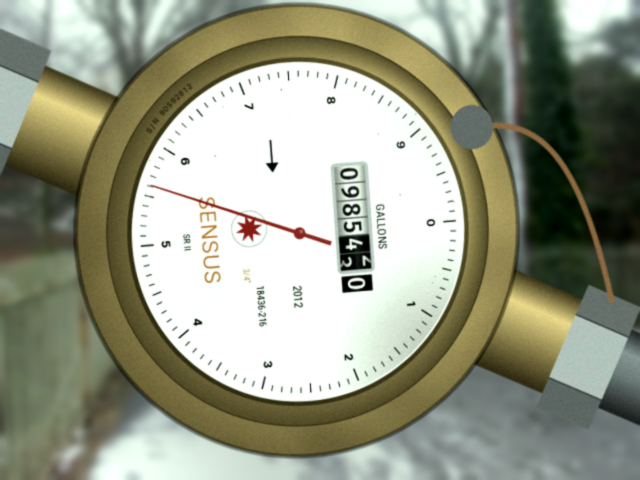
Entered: 985425.6,gal
